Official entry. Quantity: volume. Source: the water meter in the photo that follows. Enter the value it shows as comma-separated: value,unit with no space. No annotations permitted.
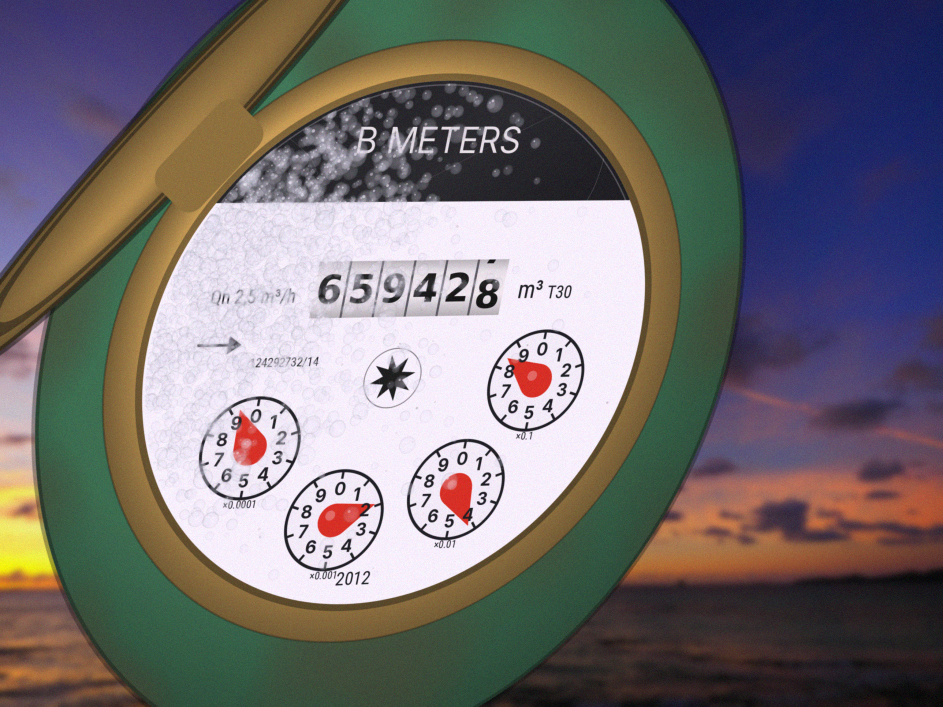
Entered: 659427.8419,m³
